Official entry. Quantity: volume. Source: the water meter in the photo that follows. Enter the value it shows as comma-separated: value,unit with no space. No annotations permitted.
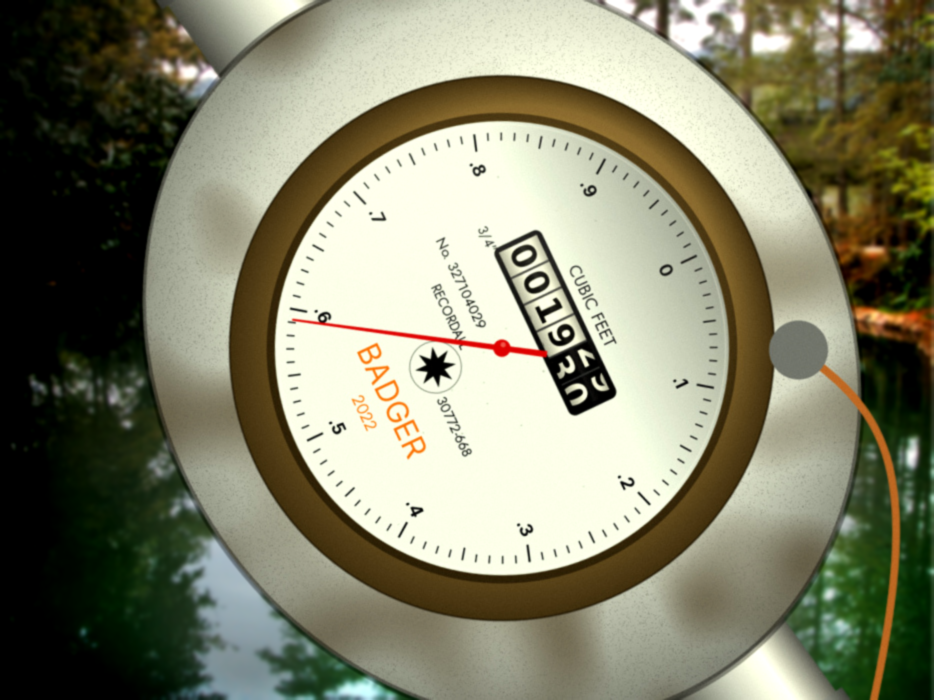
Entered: 1929.59,ft³
